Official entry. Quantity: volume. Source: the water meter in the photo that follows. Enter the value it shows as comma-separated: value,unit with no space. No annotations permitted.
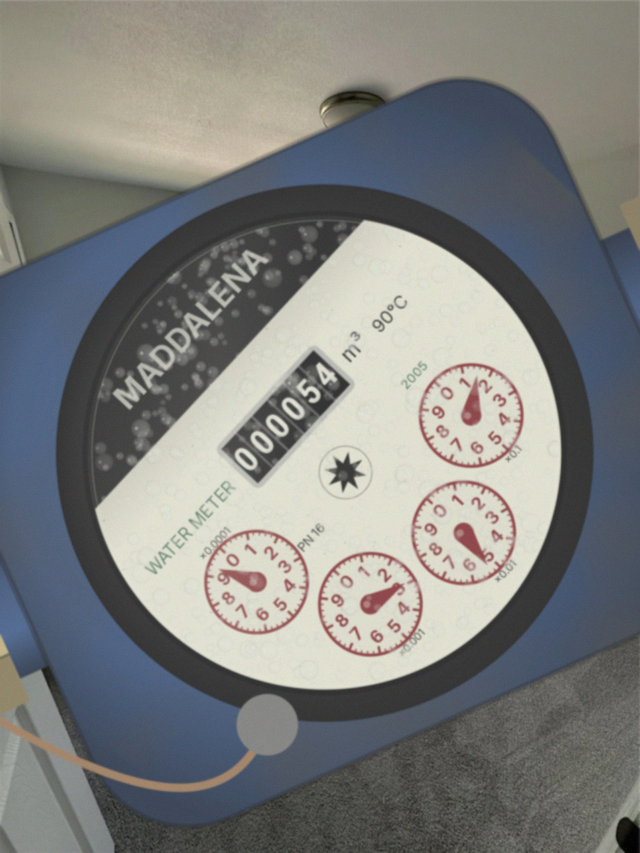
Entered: 54.1529,m³
